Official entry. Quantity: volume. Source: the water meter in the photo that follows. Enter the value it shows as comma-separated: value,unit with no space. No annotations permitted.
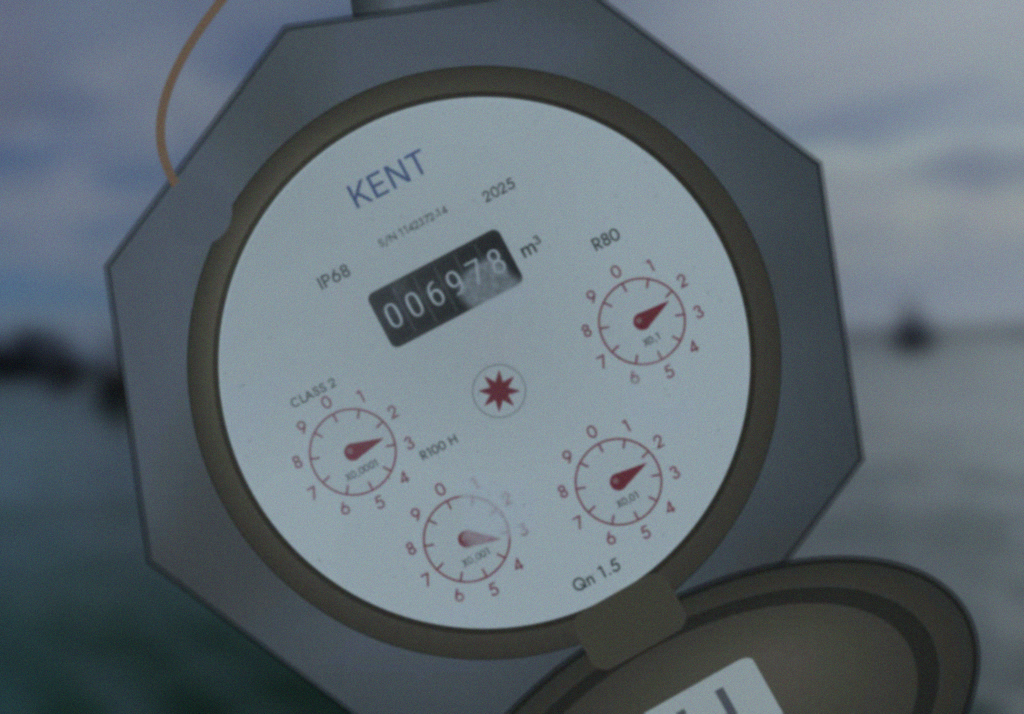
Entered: 6978.2232,m³
